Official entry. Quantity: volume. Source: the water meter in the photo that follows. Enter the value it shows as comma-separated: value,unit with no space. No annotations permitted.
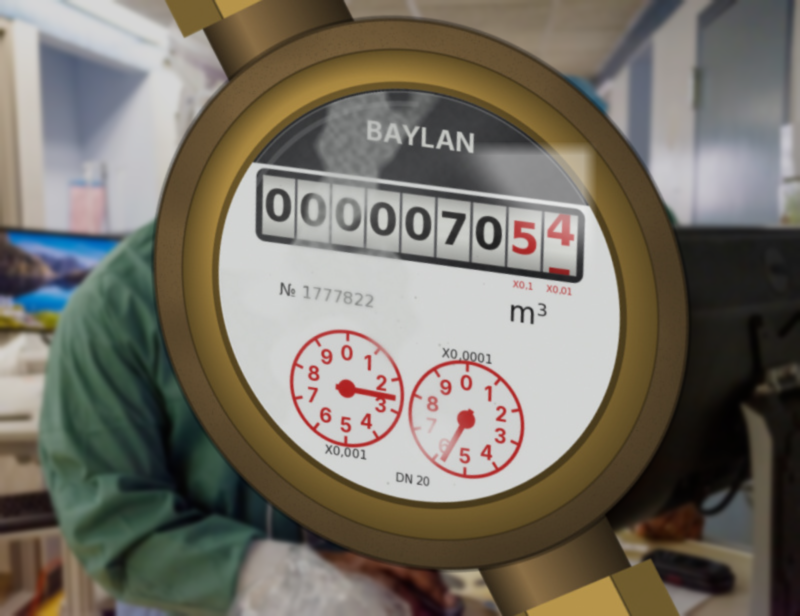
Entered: 70.5425,m³
